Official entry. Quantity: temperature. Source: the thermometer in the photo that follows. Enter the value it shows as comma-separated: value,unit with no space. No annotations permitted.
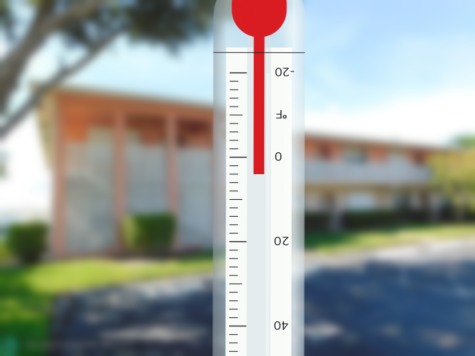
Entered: 4,°F
